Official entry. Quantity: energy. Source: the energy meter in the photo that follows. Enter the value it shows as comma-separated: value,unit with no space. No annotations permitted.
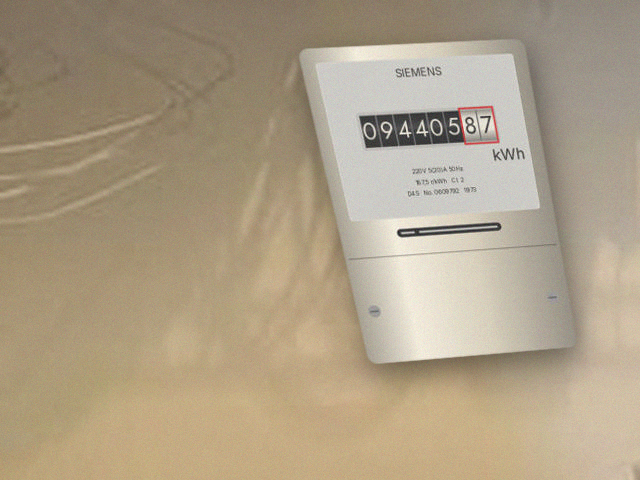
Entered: 94405.87,kWh
